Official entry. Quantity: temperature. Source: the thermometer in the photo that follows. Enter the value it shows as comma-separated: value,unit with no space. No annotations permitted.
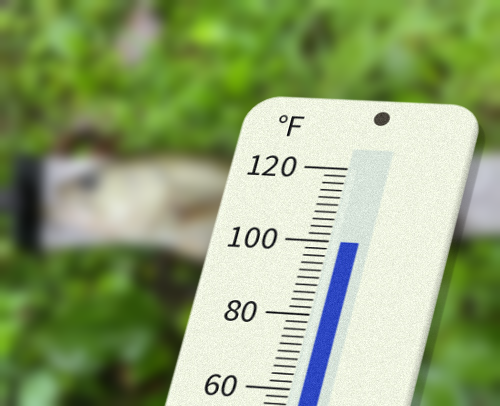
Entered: 100,°F
